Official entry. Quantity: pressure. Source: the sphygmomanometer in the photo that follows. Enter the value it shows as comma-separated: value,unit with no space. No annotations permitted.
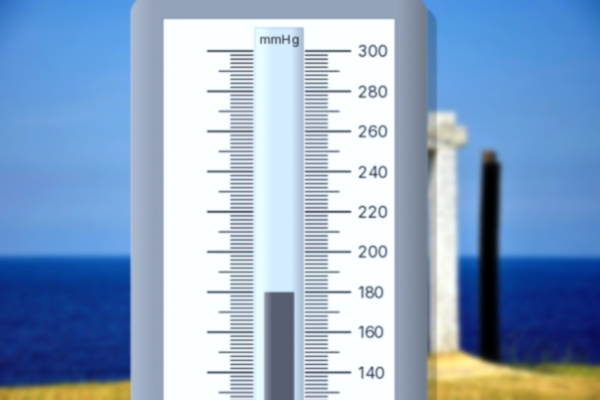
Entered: 180,mmHg
